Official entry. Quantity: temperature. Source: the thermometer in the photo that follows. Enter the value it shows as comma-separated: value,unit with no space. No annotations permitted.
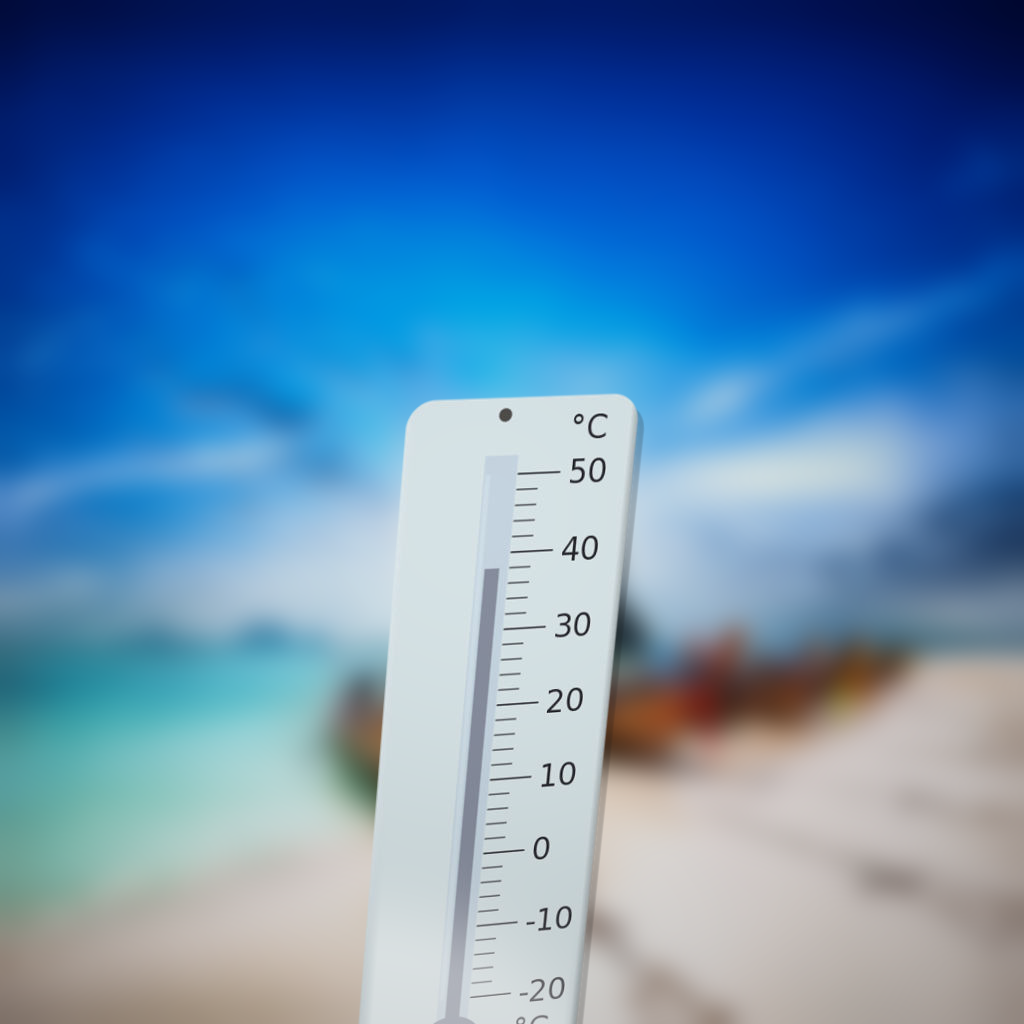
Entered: 38,°C
